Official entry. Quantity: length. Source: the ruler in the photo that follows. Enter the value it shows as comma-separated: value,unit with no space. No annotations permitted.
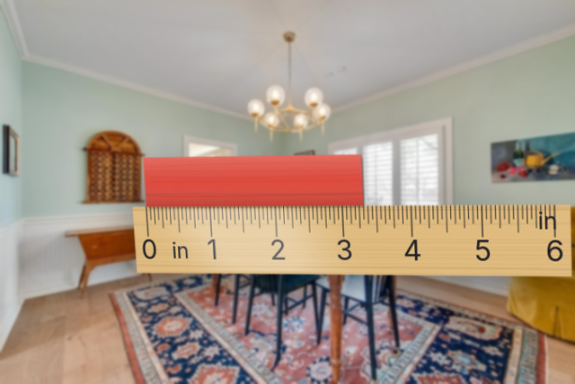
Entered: 3.3125,in
